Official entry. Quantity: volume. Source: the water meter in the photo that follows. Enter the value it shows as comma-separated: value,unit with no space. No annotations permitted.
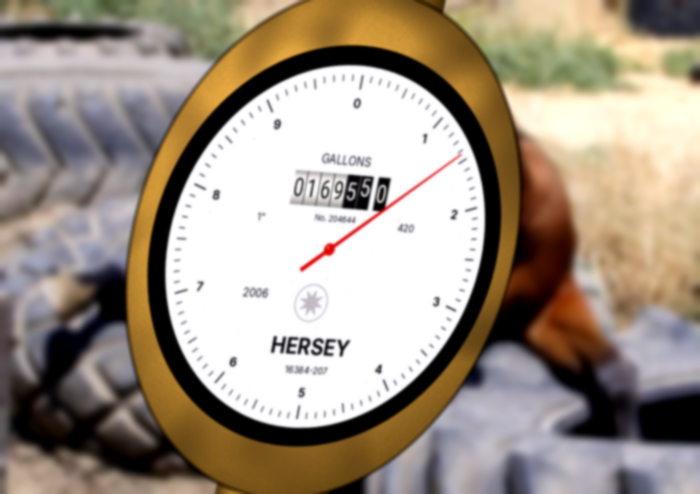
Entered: 169551.4,gal
